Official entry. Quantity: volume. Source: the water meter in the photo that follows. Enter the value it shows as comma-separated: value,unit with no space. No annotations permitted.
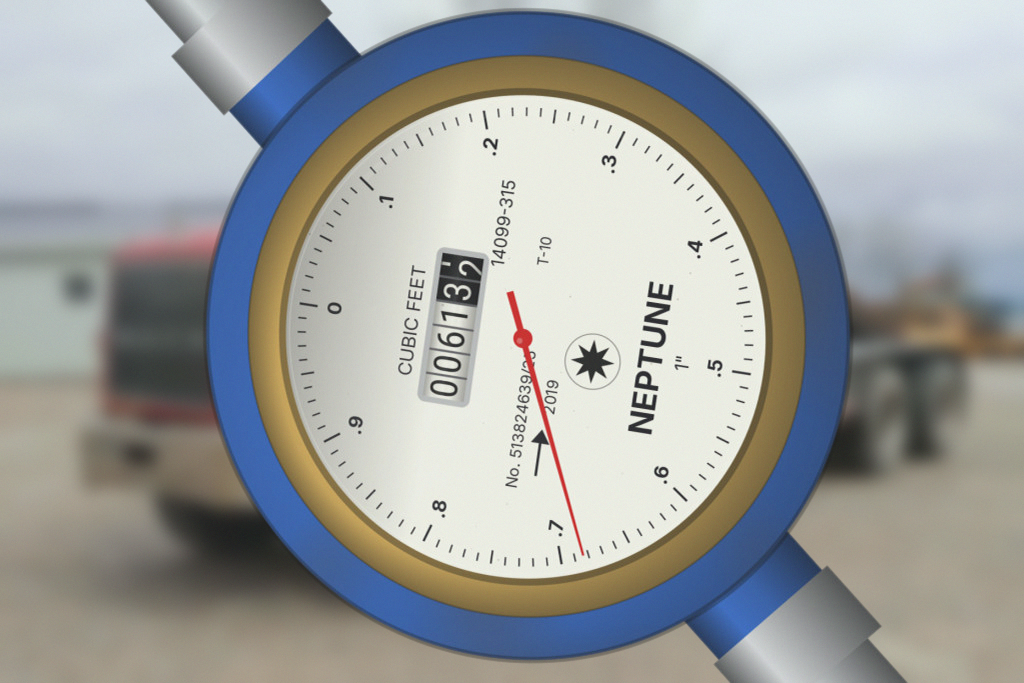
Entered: 6131.68,ft³
